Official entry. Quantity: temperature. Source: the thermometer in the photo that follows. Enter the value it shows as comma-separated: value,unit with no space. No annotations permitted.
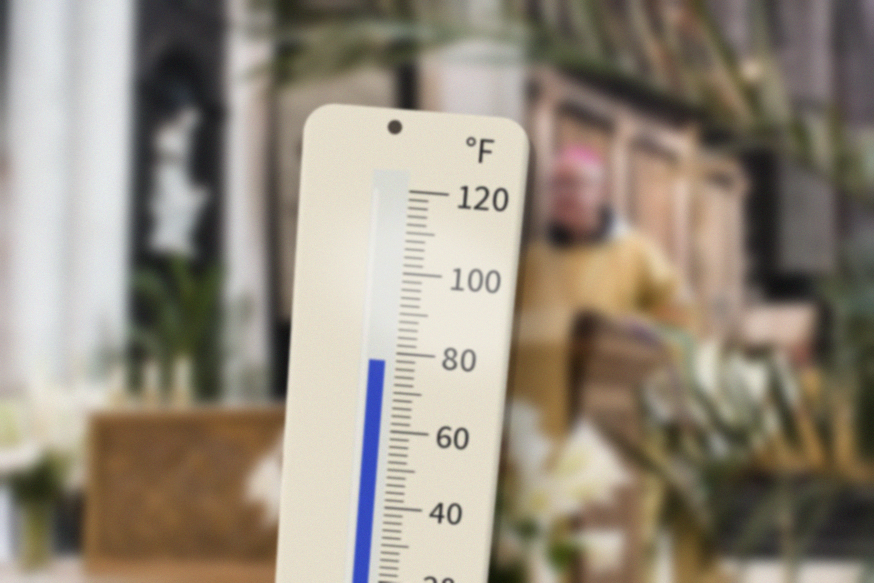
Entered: 78,°F
